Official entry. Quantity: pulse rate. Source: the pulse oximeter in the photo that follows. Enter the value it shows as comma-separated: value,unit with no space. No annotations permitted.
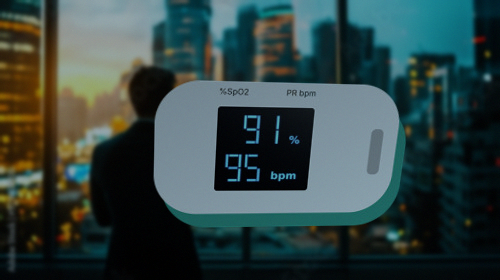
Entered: 95,bpm
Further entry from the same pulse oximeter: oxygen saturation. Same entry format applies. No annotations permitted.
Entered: 91,%
